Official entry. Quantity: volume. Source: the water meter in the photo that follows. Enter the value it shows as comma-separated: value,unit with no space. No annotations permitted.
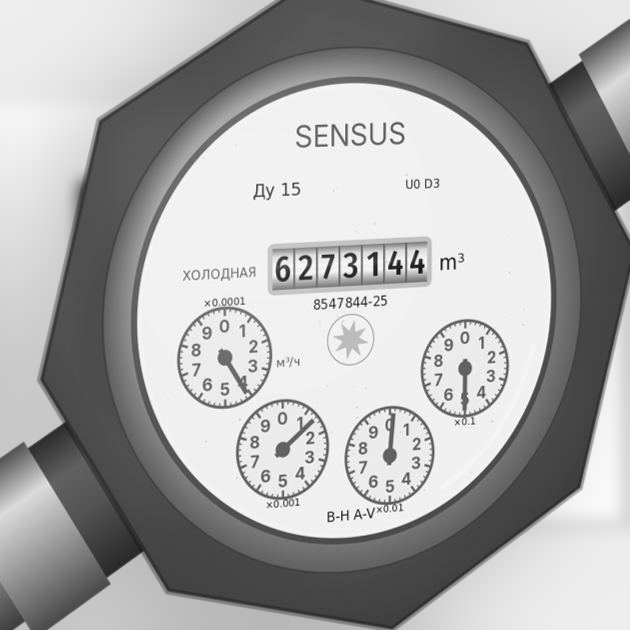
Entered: 6273144.5014,m³
